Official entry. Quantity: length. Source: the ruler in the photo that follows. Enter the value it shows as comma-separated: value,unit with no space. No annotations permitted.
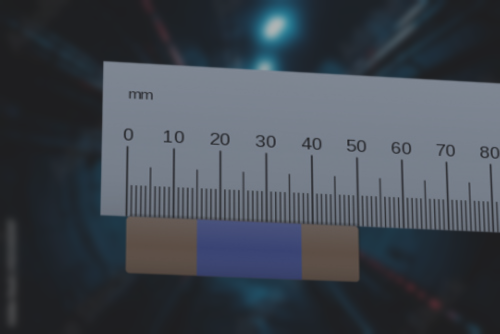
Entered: 50,mm
